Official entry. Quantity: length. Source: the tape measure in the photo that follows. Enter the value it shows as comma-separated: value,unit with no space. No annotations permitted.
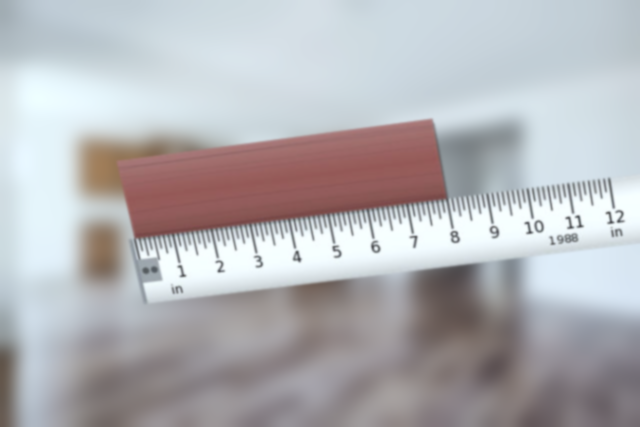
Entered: 8,in
